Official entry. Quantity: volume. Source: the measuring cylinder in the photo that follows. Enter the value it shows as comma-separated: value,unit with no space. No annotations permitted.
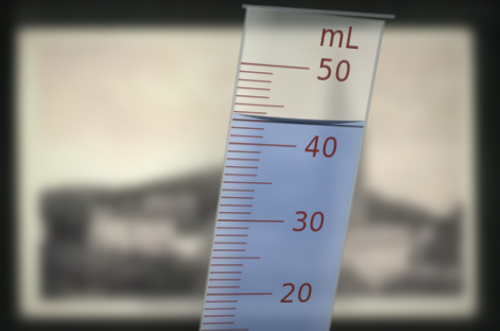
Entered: 43,mL
